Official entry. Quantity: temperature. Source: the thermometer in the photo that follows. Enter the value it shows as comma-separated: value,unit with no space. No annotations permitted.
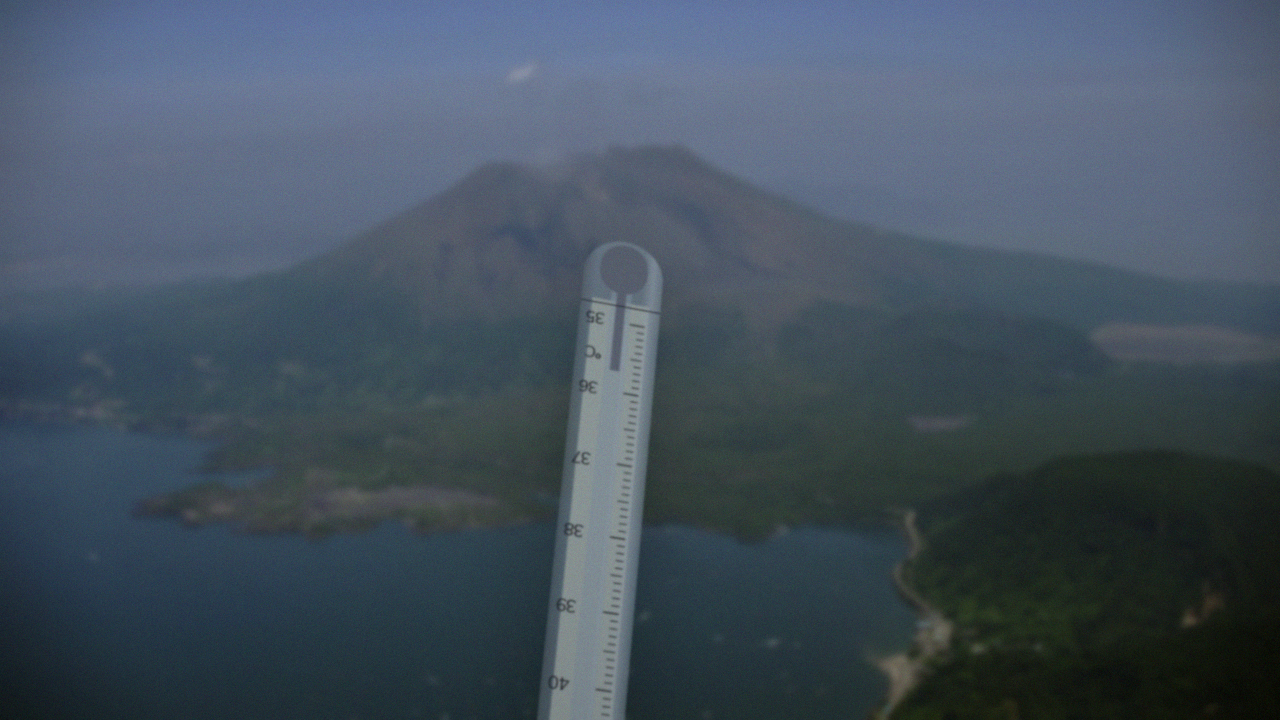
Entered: 35.7,°C
